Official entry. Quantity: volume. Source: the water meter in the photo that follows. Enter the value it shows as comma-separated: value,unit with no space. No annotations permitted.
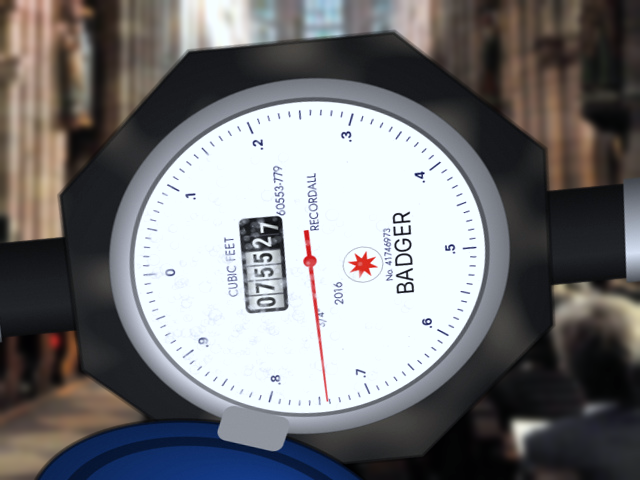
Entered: 75526.74,ft³
